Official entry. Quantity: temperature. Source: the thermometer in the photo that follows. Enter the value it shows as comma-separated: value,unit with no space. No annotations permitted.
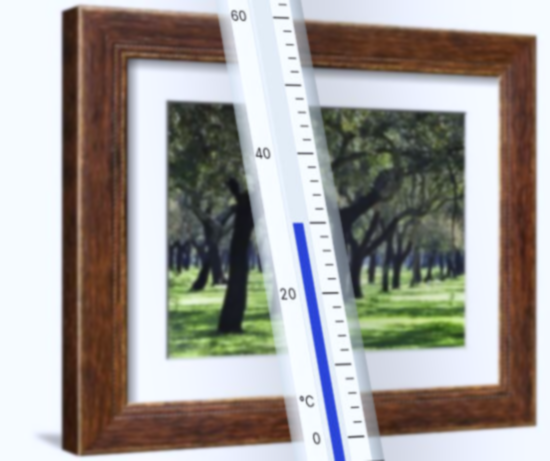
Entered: 30,°C
